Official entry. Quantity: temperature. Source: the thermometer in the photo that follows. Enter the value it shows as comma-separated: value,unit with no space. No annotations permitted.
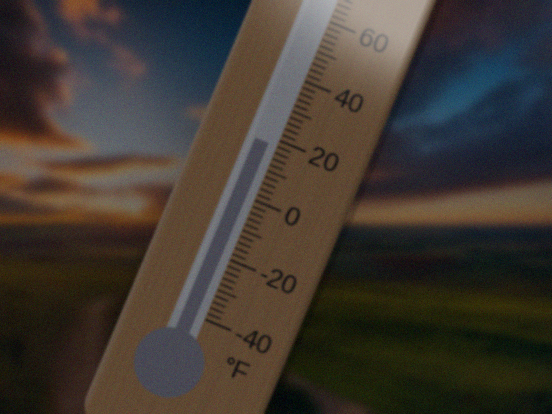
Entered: 18,°F
